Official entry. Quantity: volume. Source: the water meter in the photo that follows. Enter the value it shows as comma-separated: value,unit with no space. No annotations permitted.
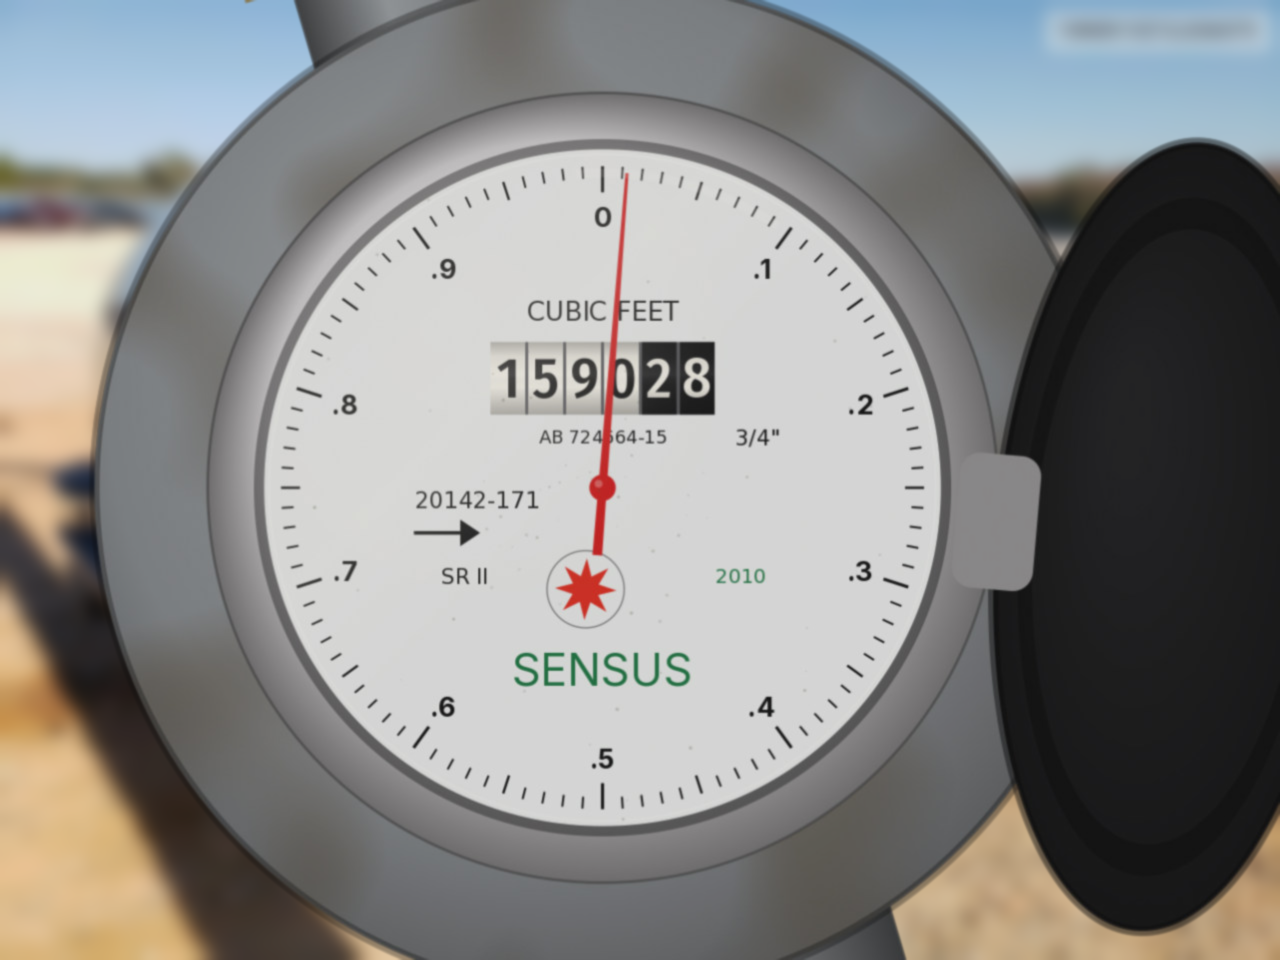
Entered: 159028.01,ft³
